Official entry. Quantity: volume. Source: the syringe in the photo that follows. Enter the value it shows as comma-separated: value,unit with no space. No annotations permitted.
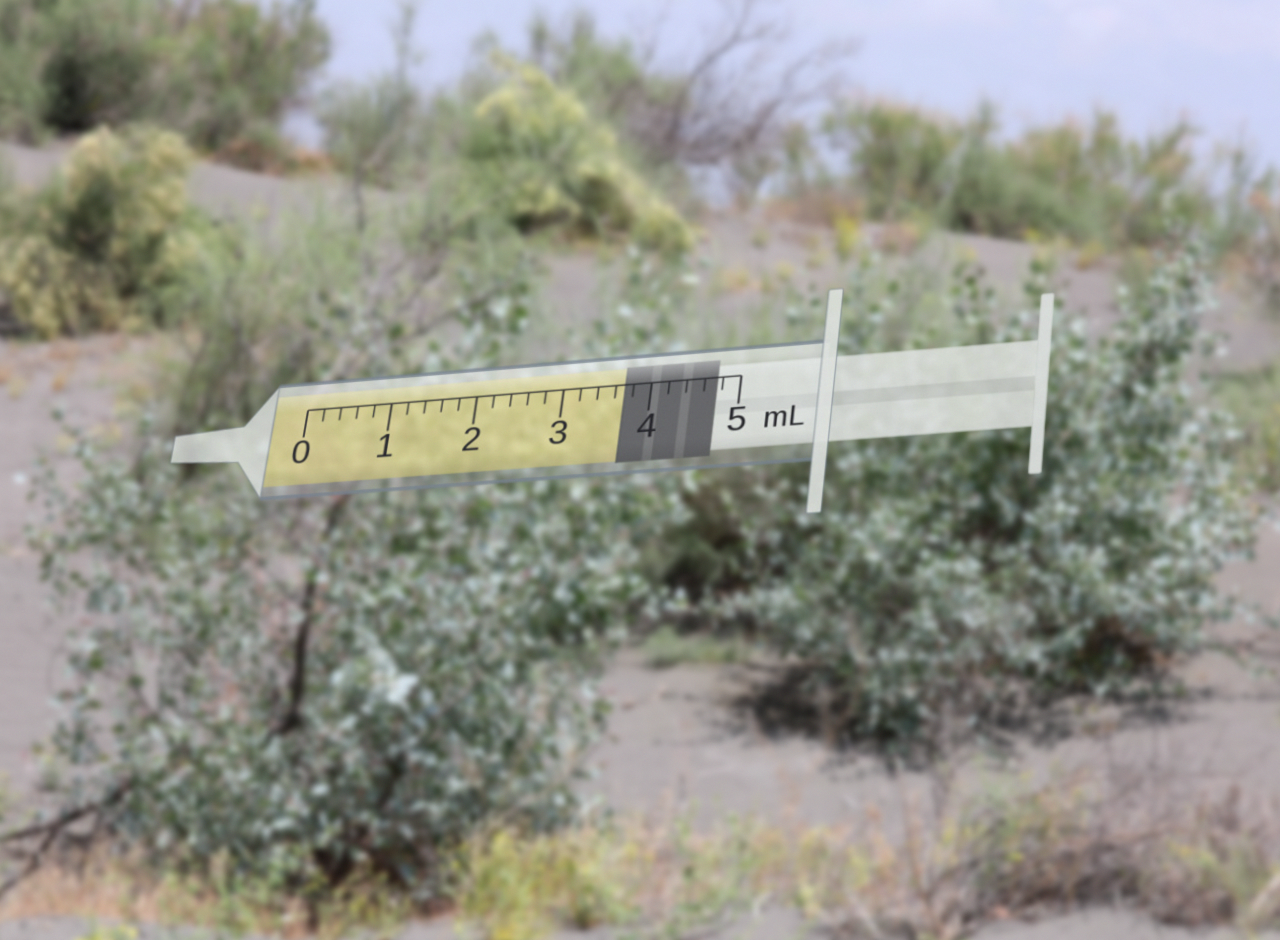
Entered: 3.7,mL
